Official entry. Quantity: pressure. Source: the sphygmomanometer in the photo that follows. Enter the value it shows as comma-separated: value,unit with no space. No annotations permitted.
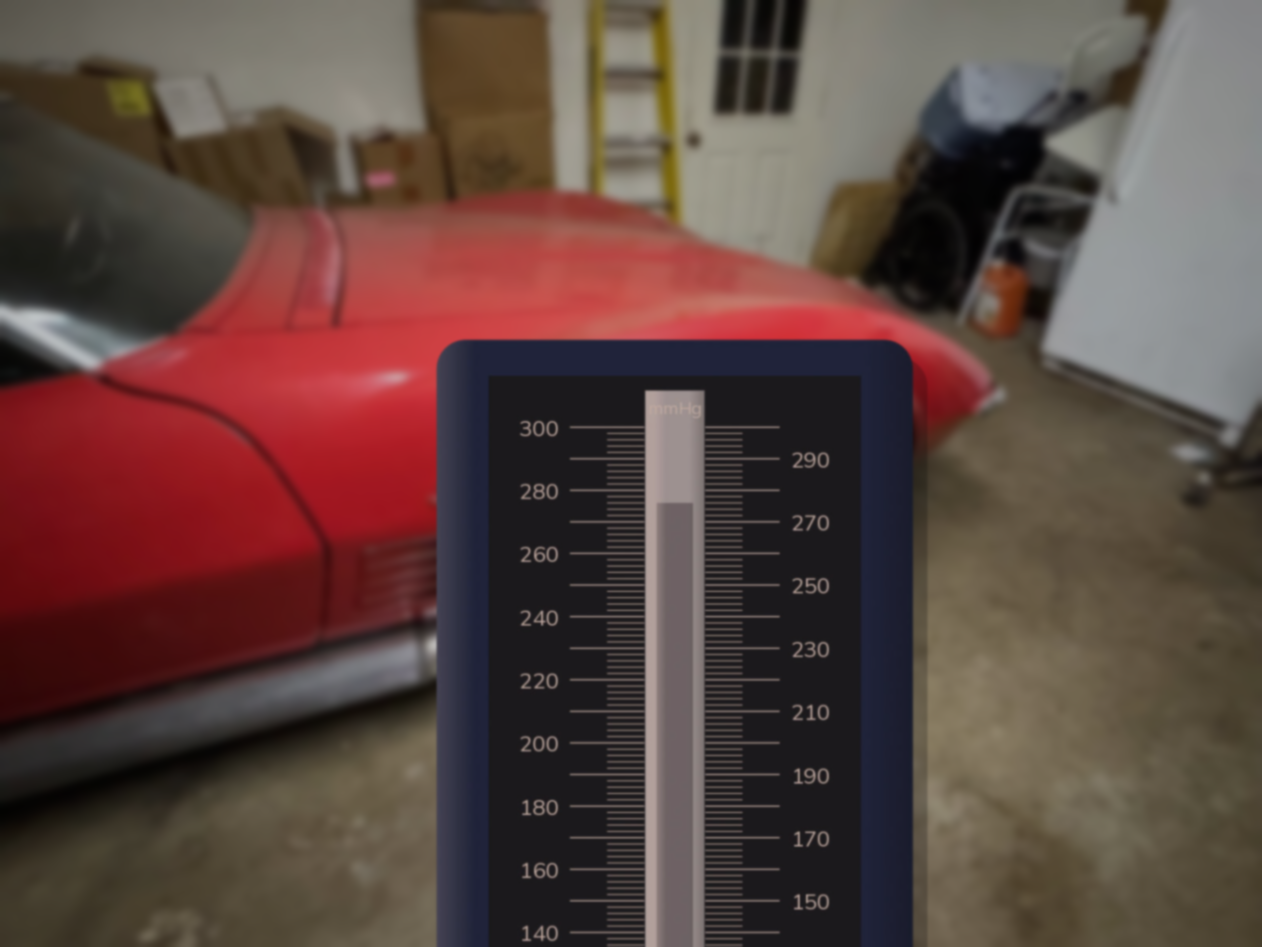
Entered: 276,mmHg
